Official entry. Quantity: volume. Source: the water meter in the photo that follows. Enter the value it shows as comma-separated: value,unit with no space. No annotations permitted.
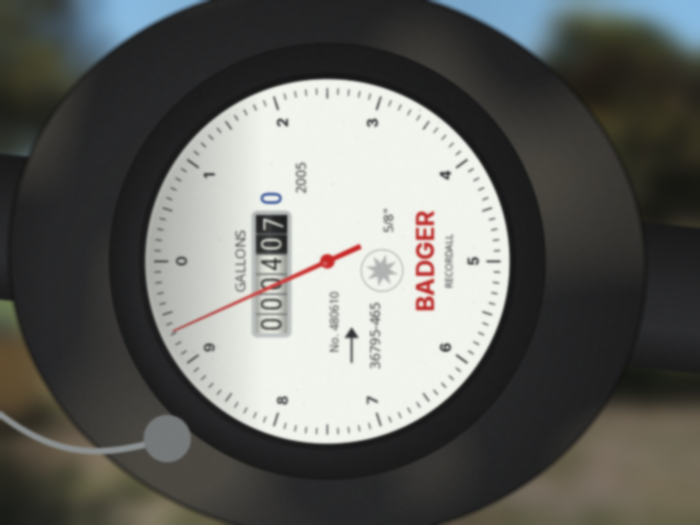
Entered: 4069.3,gal
